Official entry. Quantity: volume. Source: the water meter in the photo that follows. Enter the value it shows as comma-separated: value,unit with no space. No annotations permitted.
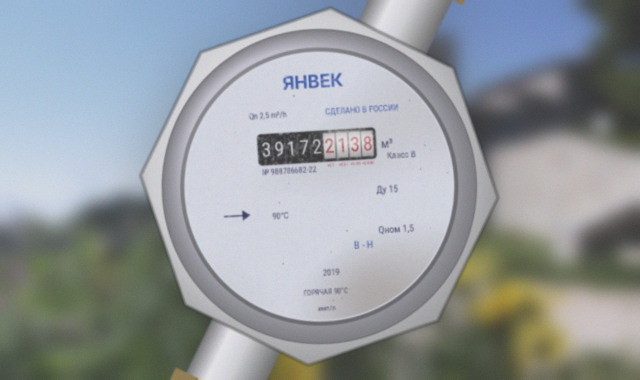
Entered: 39172.2138,m³
